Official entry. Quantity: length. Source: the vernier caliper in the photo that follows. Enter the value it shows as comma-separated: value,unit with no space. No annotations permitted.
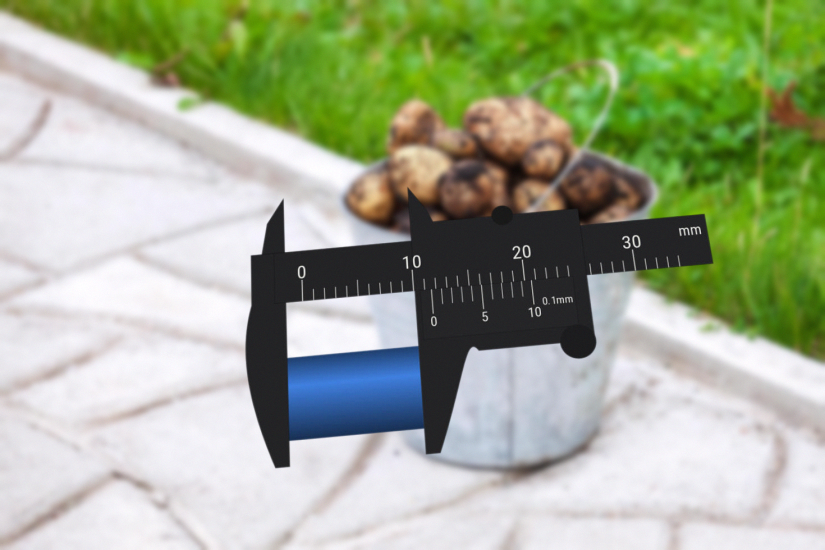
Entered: 11.6,mm
